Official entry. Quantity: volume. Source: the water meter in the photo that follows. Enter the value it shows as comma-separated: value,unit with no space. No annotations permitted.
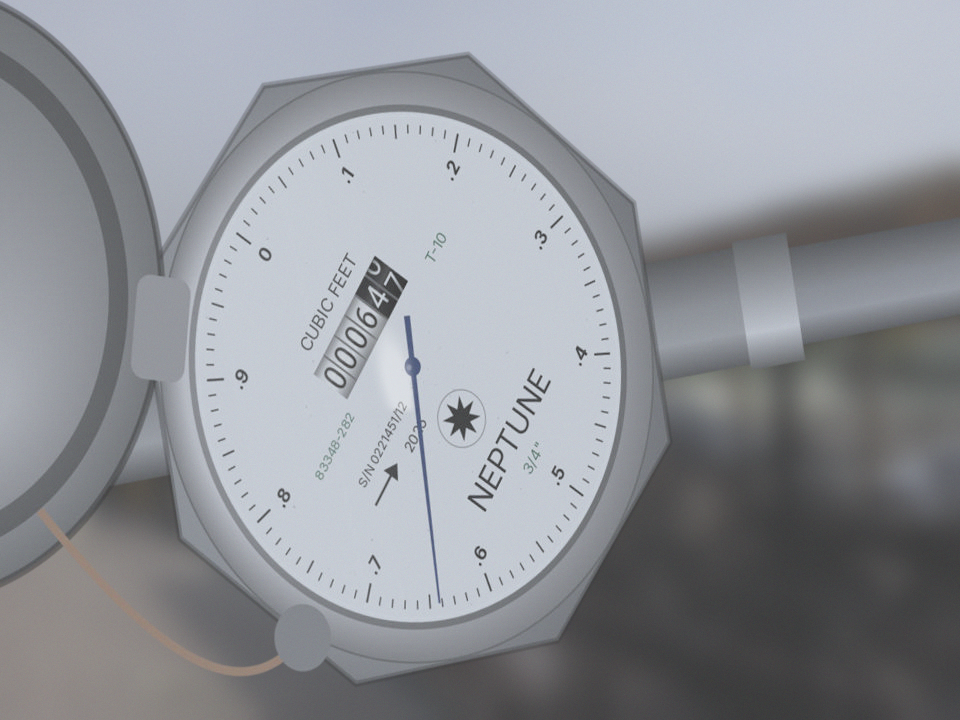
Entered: 646.64,ft³
